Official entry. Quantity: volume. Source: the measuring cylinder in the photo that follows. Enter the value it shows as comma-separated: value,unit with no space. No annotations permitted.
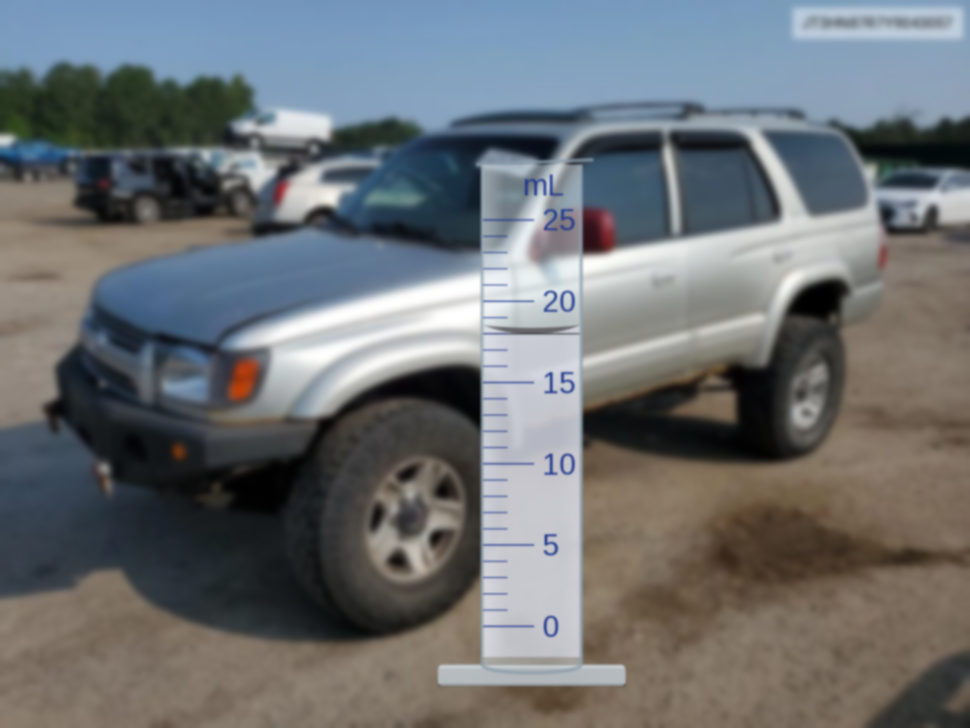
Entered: 18,mL
